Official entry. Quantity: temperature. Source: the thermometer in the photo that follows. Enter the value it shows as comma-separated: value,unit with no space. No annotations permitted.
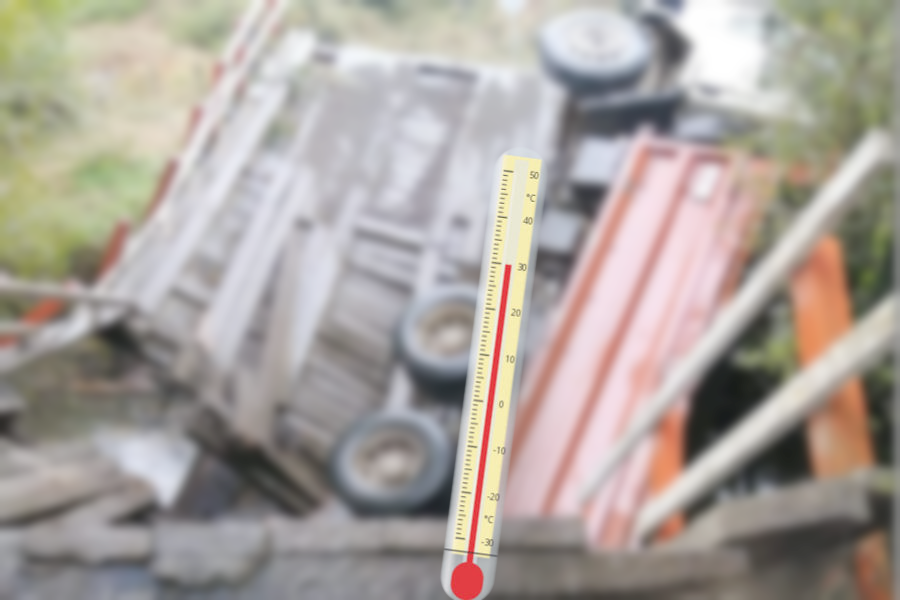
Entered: 30,°C
